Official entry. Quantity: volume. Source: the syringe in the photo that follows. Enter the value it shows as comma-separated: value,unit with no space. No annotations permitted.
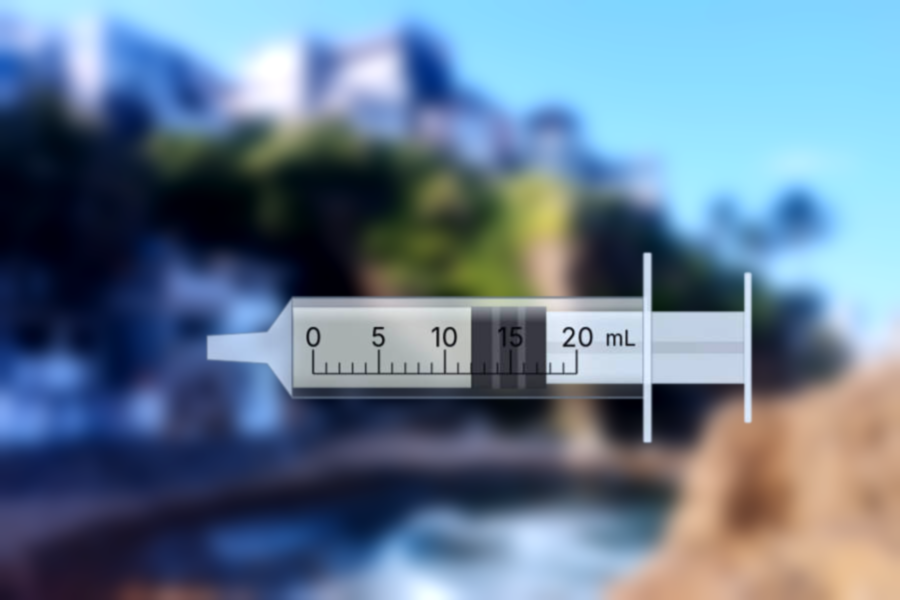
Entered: 12,mL
